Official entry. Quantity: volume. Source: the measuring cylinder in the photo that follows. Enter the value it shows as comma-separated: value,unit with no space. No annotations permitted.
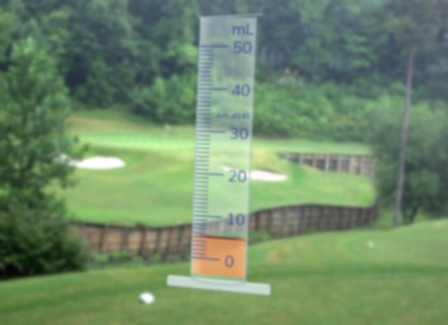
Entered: 5,mL
